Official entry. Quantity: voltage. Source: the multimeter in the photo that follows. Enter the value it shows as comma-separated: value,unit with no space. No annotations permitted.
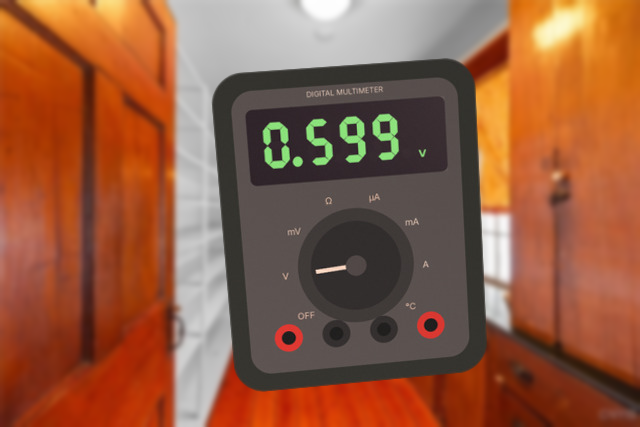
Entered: 0.599,V
